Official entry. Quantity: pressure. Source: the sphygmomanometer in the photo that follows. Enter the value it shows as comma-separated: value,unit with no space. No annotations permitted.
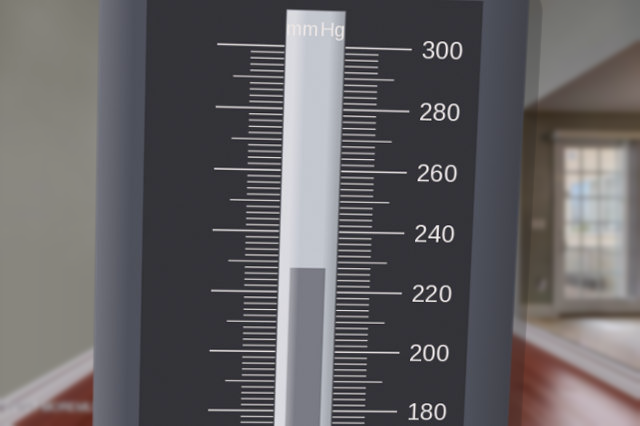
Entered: 228,mmHg
